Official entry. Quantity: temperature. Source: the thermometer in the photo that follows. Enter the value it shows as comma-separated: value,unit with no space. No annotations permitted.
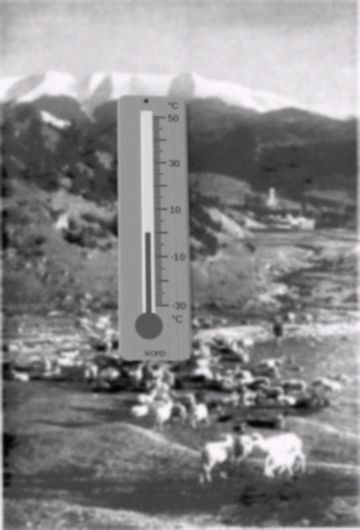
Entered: 0,°C
